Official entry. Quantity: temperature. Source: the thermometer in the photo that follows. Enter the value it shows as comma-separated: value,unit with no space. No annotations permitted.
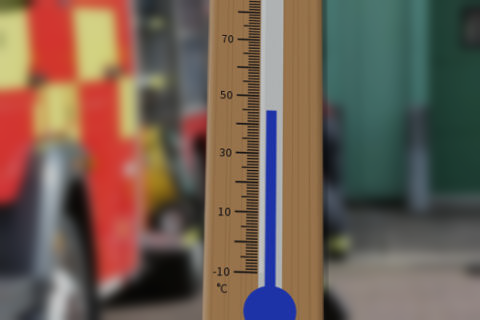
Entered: 45,°C
